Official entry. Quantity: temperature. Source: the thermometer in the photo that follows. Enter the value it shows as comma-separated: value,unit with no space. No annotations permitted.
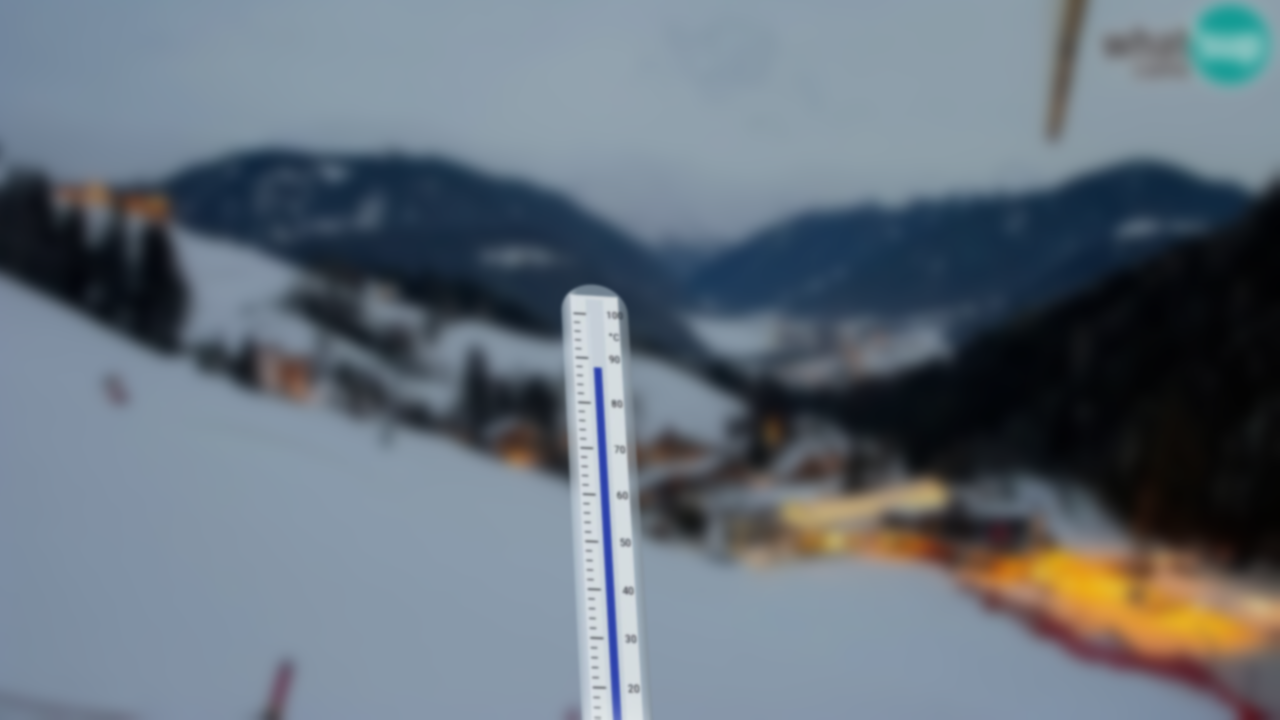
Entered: 88,°C
